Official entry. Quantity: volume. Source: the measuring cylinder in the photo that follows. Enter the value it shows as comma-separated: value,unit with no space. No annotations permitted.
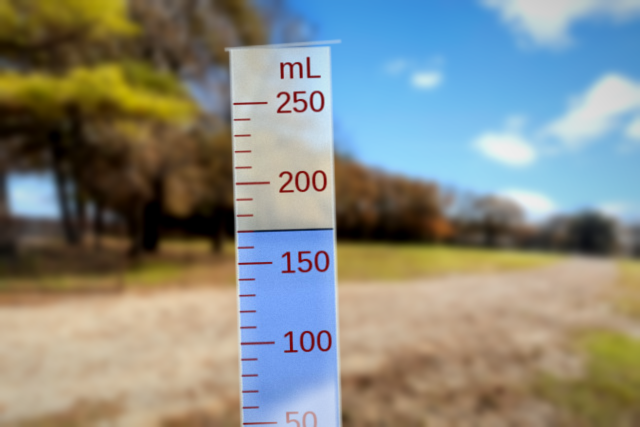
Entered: 170,mL
